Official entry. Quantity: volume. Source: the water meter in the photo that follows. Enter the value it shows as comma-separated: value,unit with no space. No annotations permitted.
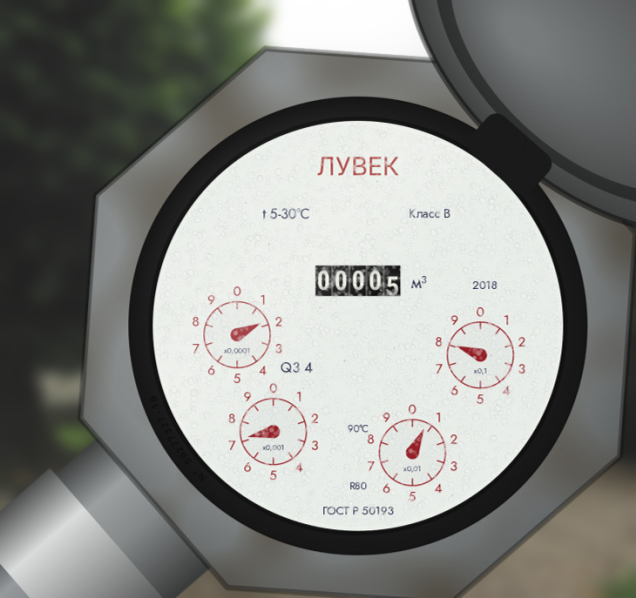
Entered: 4.8071,m³
